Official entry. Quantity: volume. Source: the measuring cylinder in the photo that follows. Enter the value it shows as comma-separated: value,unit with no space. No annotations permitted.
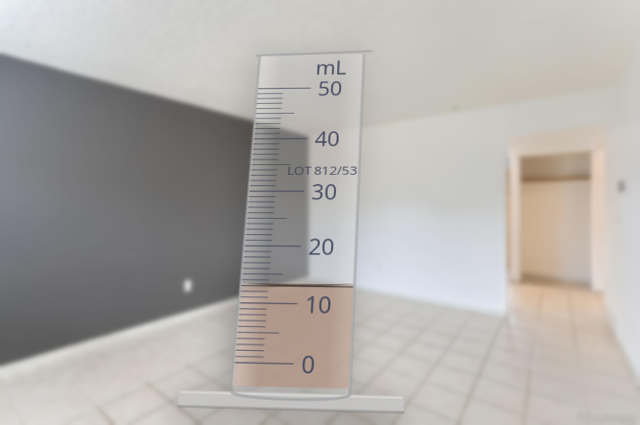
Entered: 13,mL
